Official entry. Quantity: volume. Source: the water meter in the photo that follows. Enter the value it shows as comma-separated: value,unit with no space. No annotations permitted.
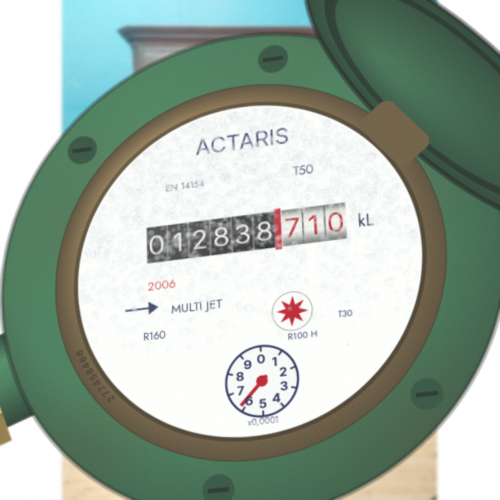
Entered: 12838.7106,kL
